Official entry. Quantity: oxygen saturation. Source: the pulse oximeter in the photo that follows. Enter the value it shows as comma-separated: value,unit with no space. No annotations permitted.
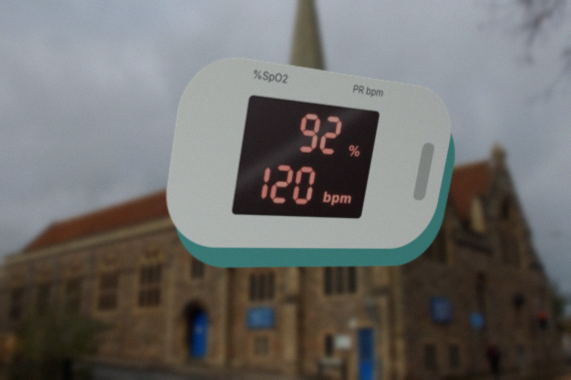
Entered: 92,%
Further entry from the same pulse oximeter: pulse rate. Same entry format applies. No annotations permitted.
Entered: 120,bpm
